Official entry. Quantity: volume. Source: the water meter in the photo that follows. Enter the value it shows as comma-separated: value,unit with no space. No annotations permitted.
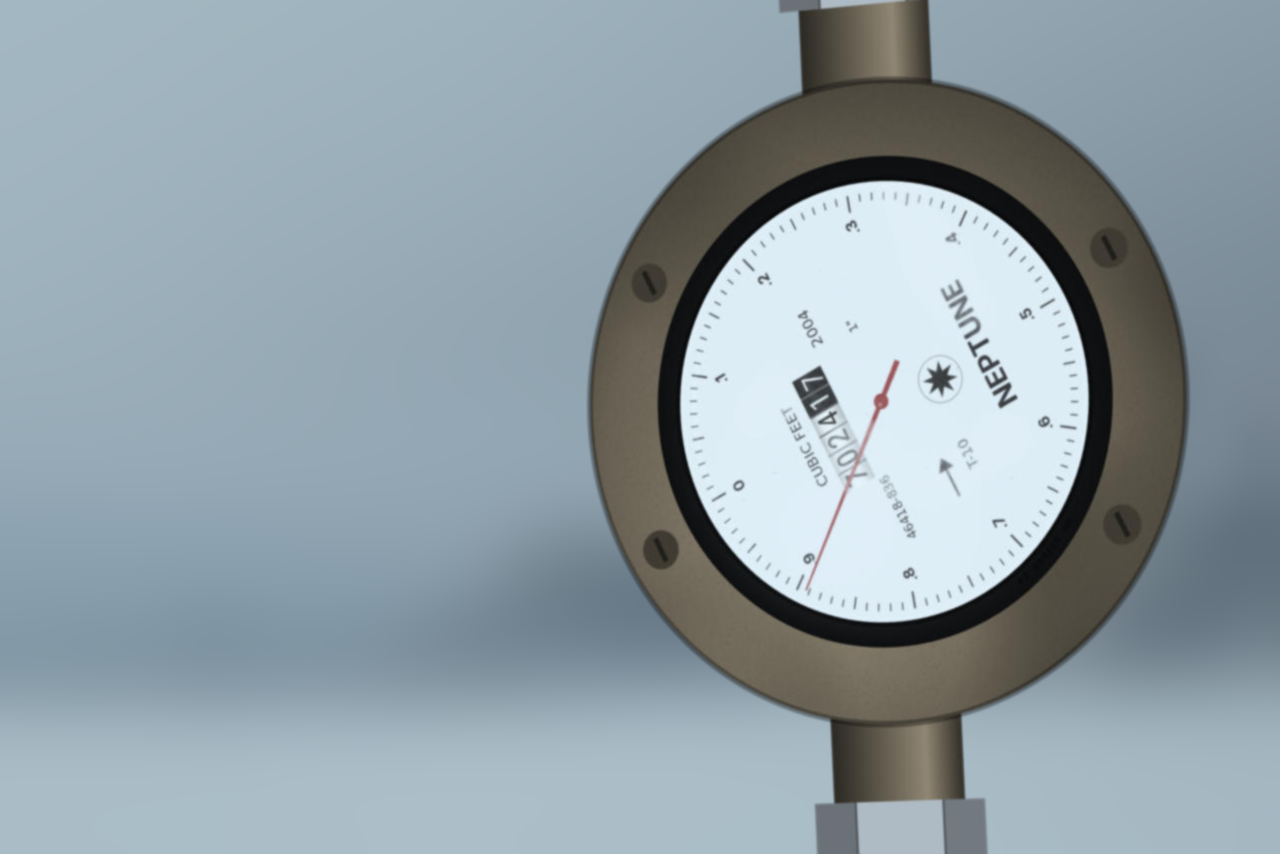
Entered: 702416.89,ft³
